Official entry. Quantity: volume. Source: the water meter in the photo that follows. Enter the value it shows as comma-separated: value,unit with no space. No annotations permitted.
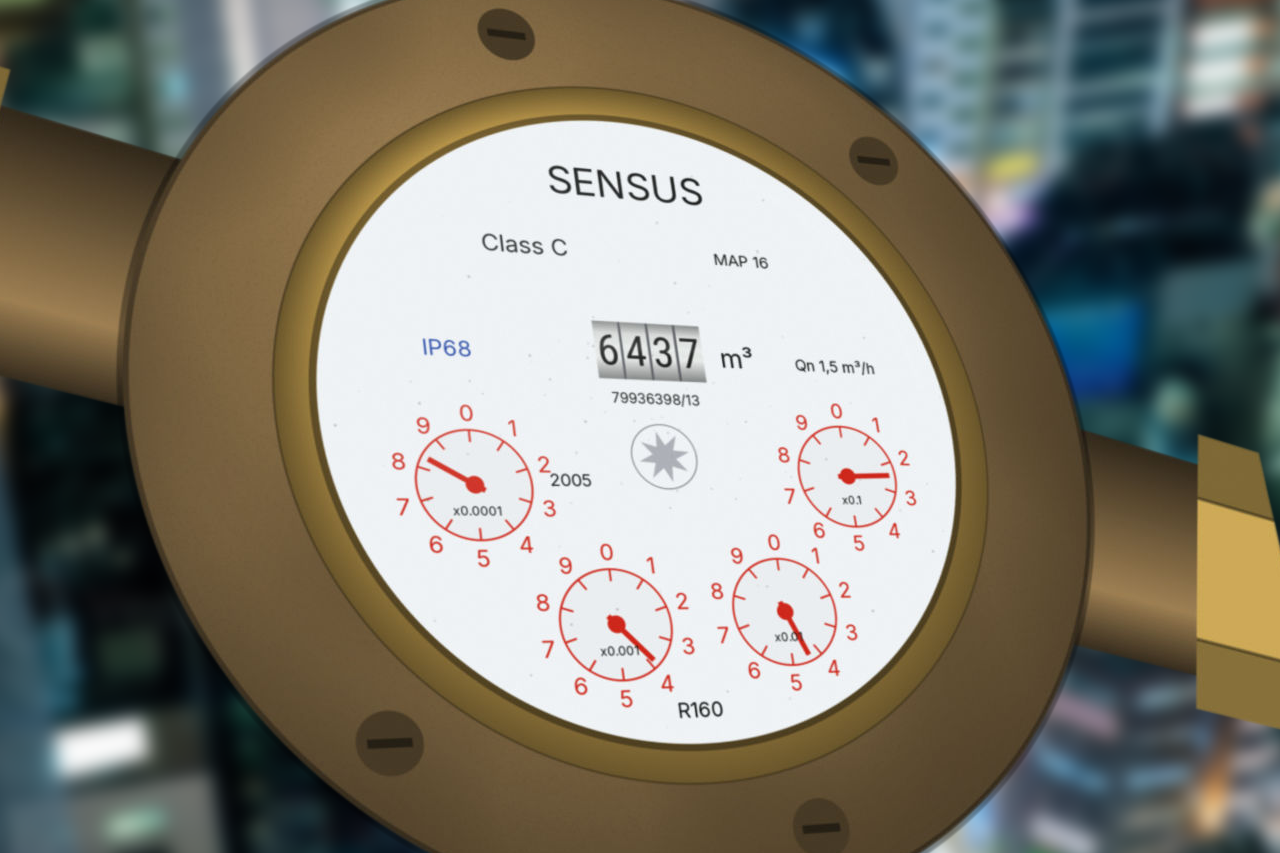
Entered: 6437.2438,m³
